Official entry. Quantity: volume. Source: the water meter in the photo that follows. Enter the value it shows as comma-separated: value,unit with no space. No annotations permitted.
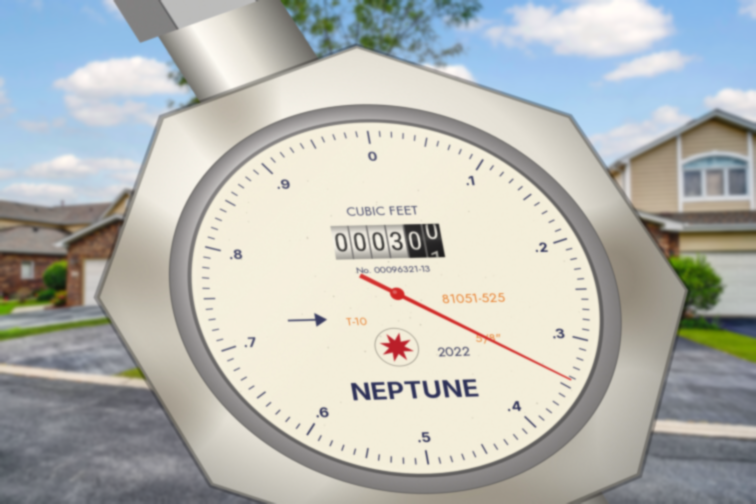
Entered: 300.34,ft³
